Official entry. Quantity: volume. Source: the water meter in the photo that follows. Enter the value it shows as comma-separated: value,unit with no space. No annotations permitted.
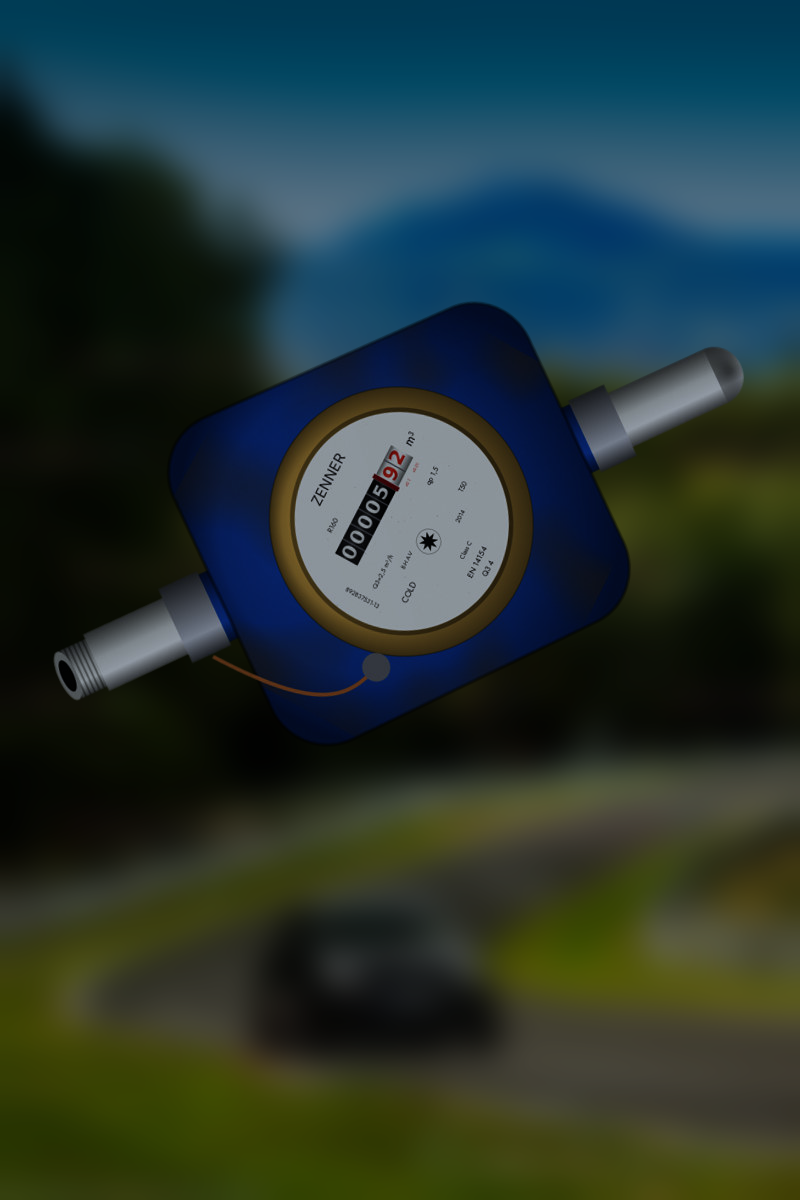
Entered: 5.92,m³
